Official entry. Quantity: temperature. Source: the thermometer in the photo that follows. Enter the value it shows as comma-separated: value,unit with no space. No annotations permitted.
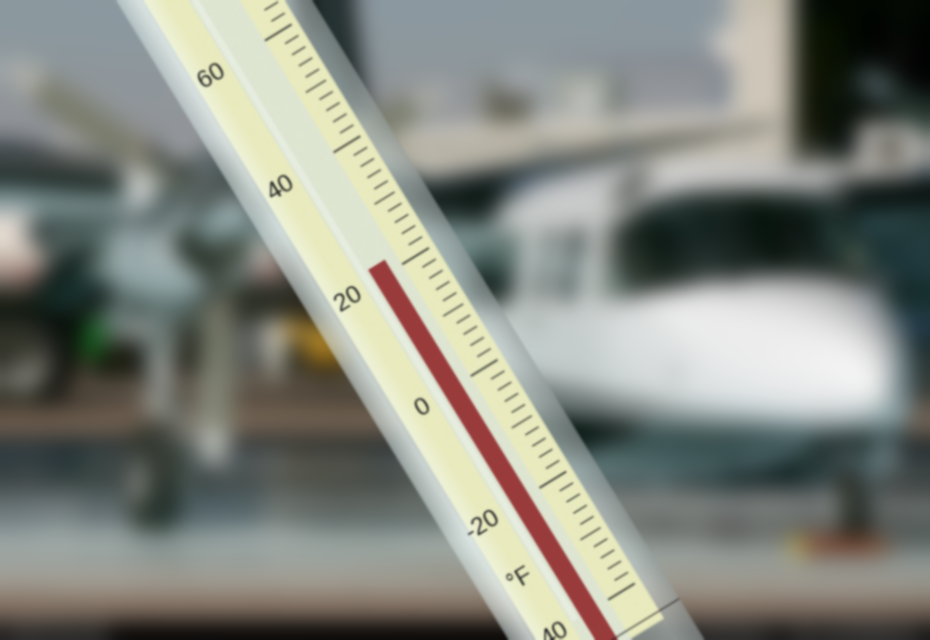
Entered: 22,°F
